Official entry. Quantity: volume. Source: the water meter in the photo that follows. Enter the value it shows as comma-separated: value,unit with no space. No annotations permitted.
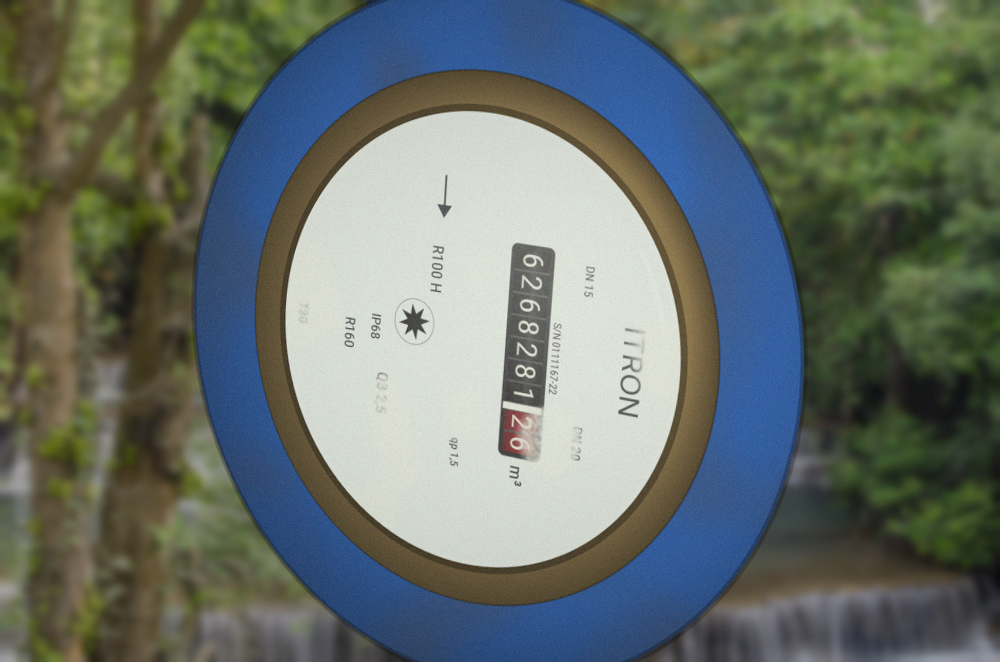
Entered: 6268281.26,m³
